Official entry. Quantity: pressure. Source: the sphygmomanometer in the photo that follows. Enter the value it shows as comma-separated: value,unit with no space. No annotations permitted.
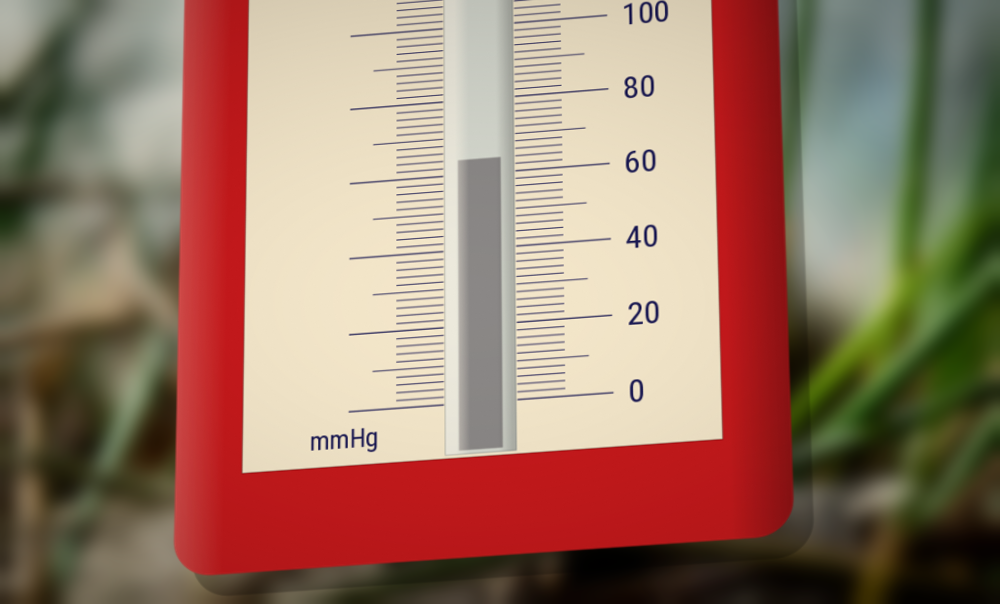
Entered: 64,mmHg
